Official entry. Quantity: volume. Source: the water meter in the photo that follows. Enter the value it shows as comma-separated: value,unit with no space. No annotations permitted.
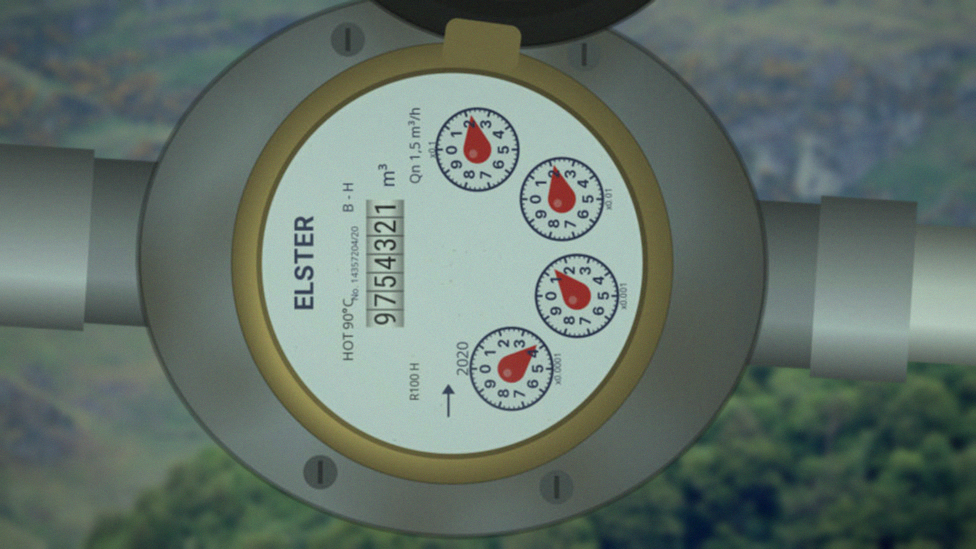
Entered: 9754321.2213,m³
